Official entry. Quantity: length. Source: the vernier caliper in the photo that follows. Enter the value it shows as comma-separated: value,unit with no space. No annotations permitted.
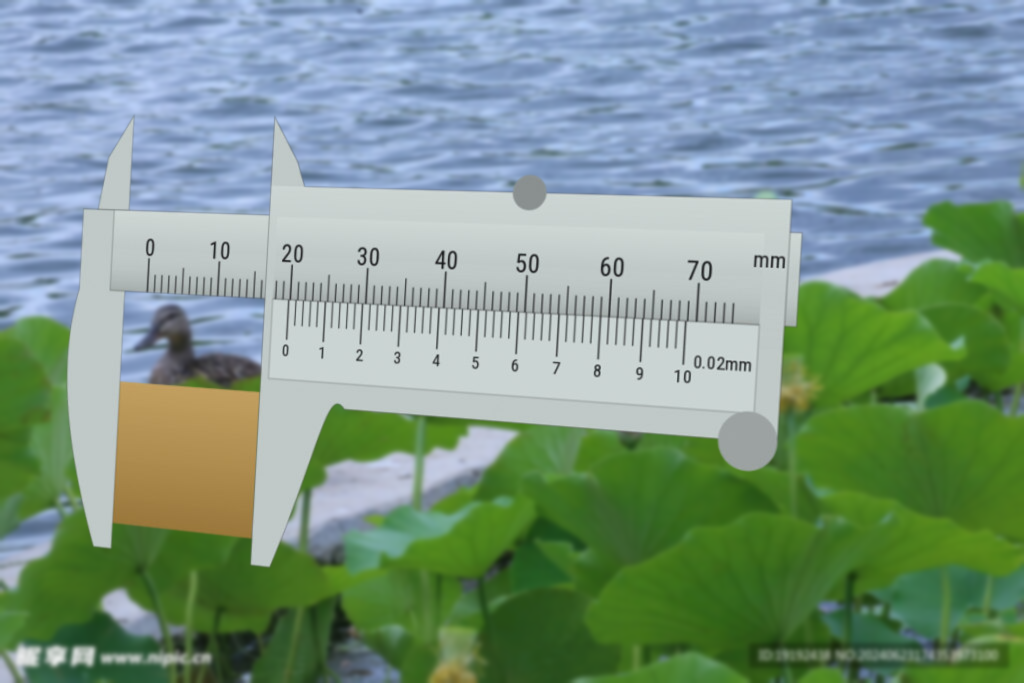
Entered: 19.8,mm
